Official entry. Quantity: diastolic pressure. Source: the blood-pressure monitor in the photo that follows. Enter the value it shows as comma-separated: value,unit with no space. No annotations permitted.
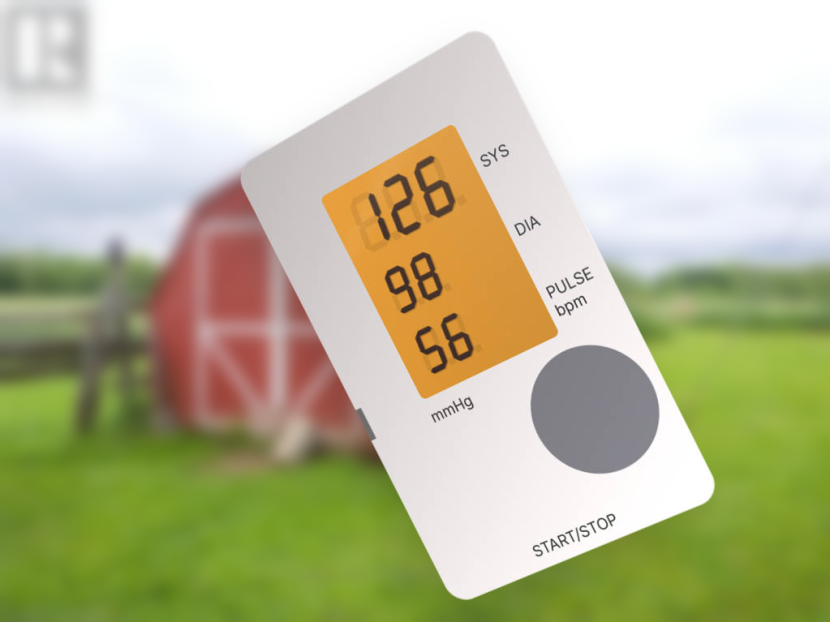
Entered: 98,mmHg
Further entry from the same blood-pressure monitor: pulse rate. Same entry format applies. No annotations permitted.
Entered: 56,bpm
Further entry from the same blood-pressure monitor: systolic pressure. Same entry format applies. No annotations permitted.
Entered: 126,mmHg
